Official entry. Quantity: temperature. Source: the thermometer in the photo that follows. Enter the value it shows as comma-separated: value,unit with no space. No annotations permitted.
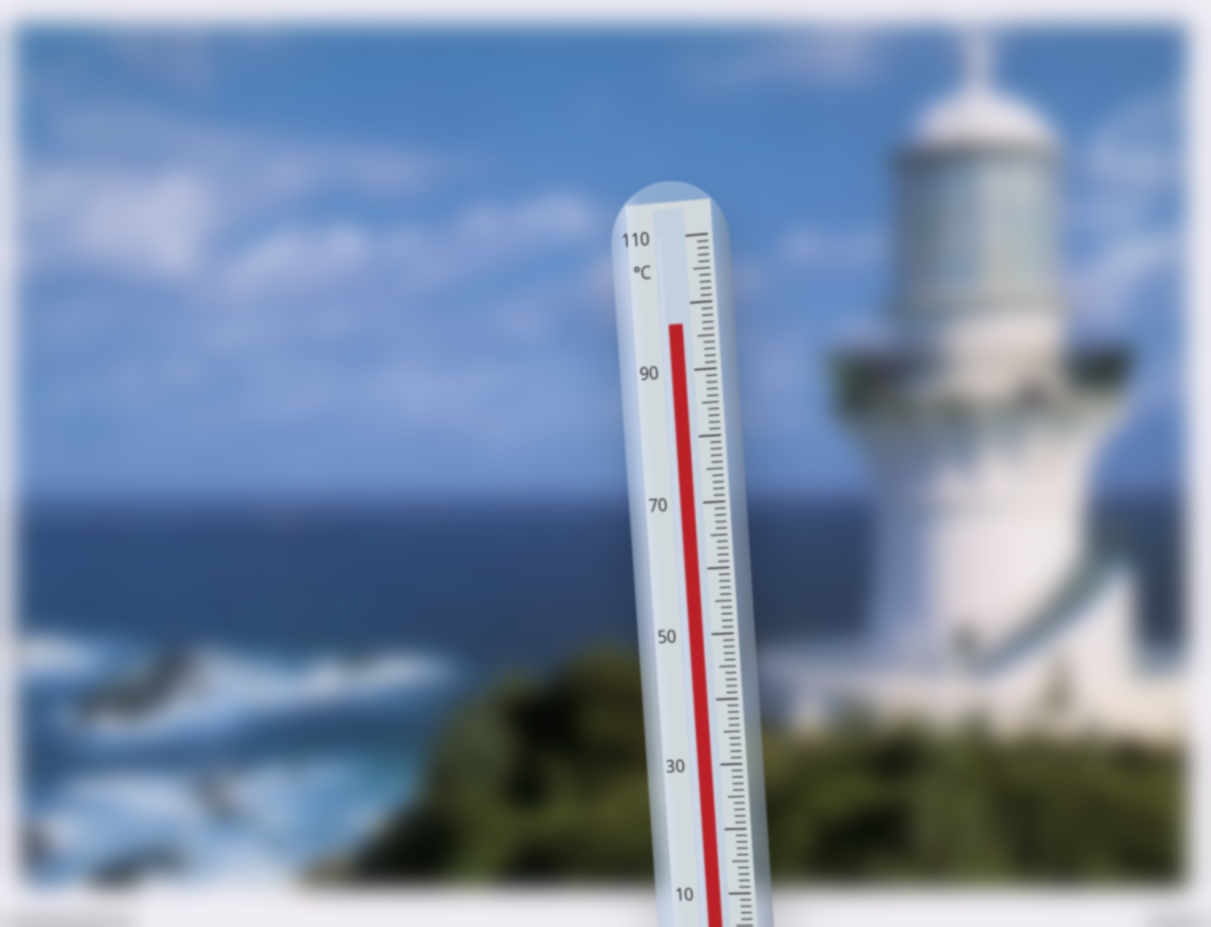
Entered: 97,°C
